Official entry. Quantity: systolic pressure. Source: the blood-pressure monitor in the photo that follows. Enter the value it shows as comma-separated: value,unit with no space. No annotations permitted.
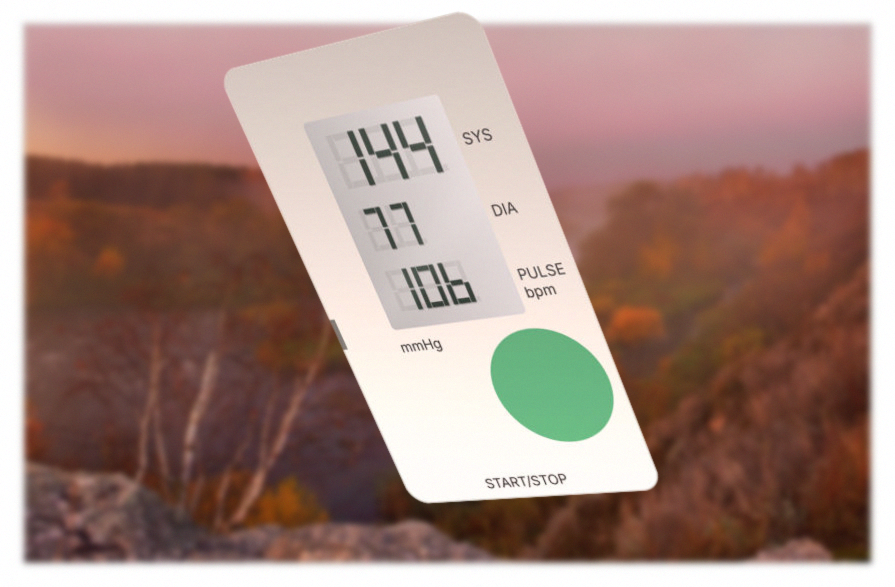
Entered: 144,mmHg
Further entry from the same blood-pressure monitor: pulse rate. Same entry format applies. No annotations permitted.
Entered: 106,bpm
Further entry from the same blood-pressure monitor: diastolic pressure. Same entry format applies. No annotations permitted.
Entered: 77,mmHg
